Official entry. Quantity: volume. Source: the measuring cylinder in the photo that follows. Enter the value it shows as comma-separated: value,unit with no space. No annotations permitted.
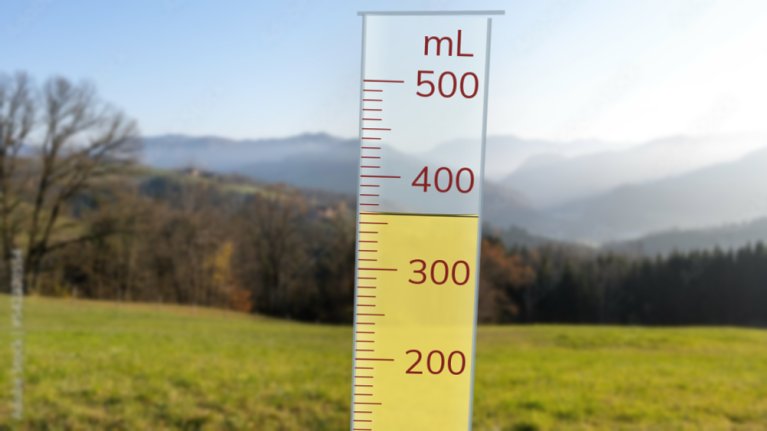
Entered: 360,mL
